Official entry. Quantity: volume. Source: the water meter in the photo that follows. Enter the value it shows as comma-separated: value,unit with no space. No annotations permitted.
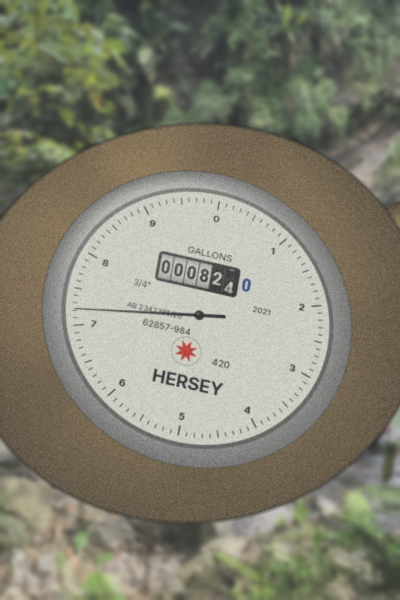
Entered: 8237.2,gal
